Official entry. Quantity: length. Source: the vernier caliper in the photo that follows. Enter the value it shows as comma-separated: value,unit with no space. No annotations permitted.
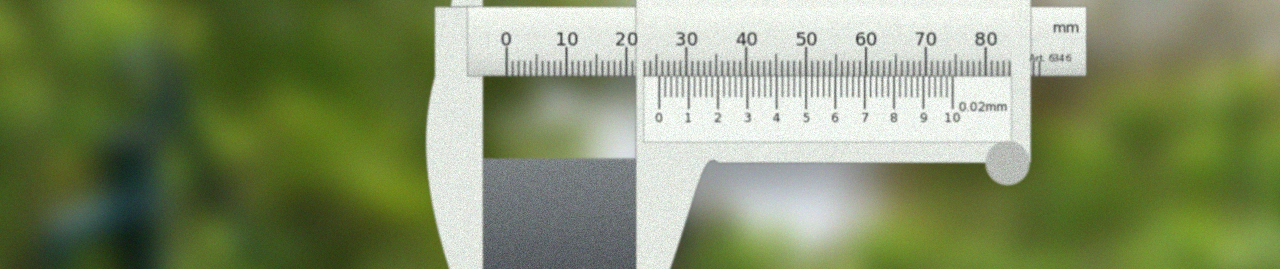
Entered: 25.5,mm
